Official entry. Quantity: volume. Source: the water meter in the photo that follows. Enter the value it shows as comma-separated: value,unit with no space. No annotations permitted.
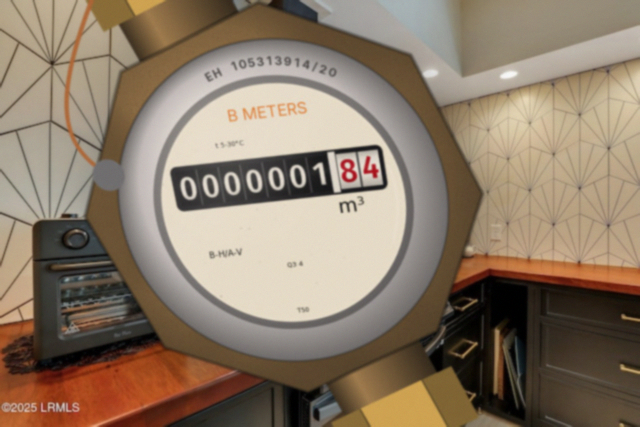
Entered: 1.84,m³
